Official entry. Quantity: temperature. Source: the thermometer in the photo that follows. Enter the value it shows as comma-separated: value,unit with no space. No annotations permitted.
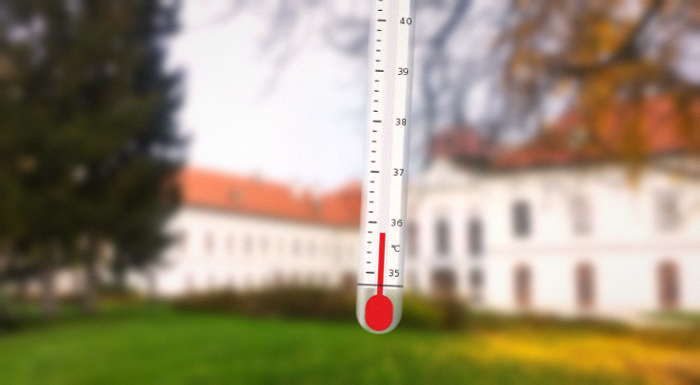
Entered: 35.8,°C
